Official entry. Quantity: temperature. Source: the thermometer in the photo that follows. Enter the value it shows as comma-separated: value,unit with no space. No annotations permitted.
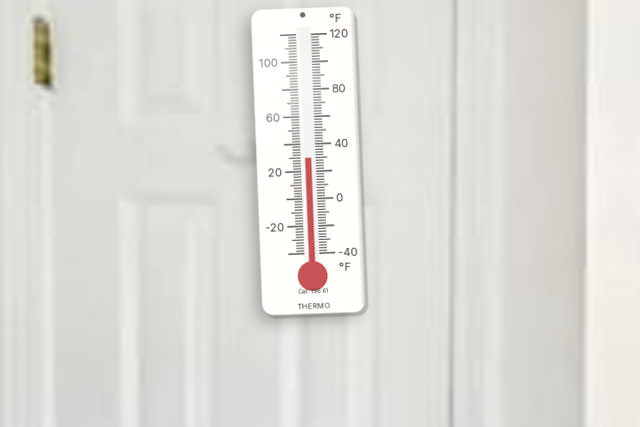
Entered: 30,°F
